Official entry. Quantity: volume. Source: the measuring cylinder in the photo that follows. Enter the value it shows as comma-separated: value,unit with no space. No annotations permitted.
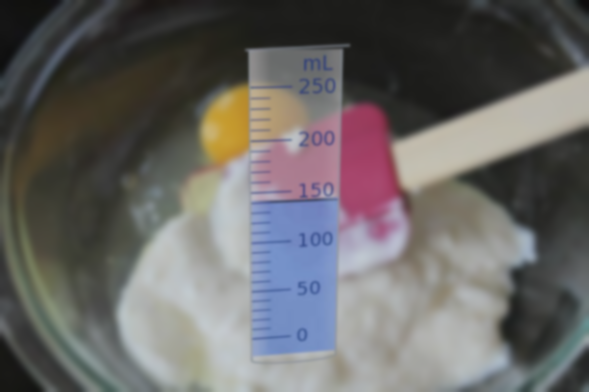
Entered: 140,mL
